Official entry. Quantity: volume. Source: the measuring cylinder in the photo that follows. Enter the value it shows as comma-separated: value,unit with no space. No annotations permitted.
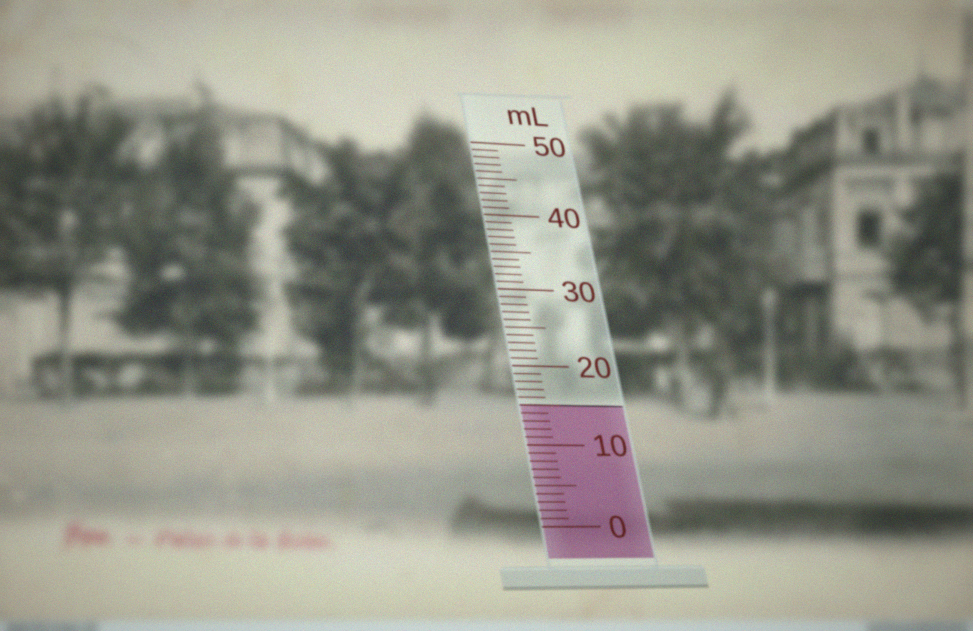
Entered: 15,mL
